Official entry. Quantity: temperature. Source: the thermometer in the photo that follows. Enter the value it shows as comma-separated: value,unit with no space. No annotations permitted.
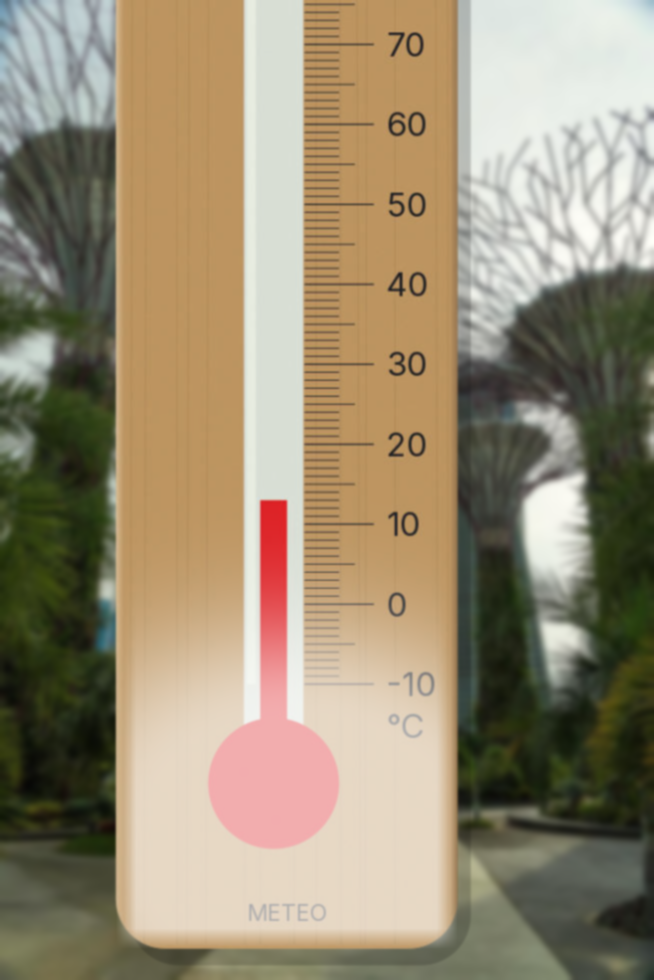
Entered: 13,°C
